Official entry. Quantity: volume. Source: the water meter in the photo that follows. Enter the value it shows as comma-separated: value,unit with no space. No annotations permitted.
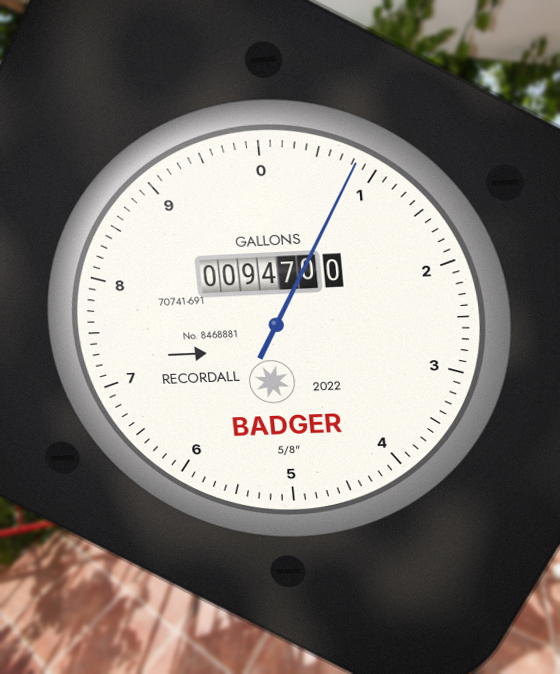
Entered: 94700.8,gal
